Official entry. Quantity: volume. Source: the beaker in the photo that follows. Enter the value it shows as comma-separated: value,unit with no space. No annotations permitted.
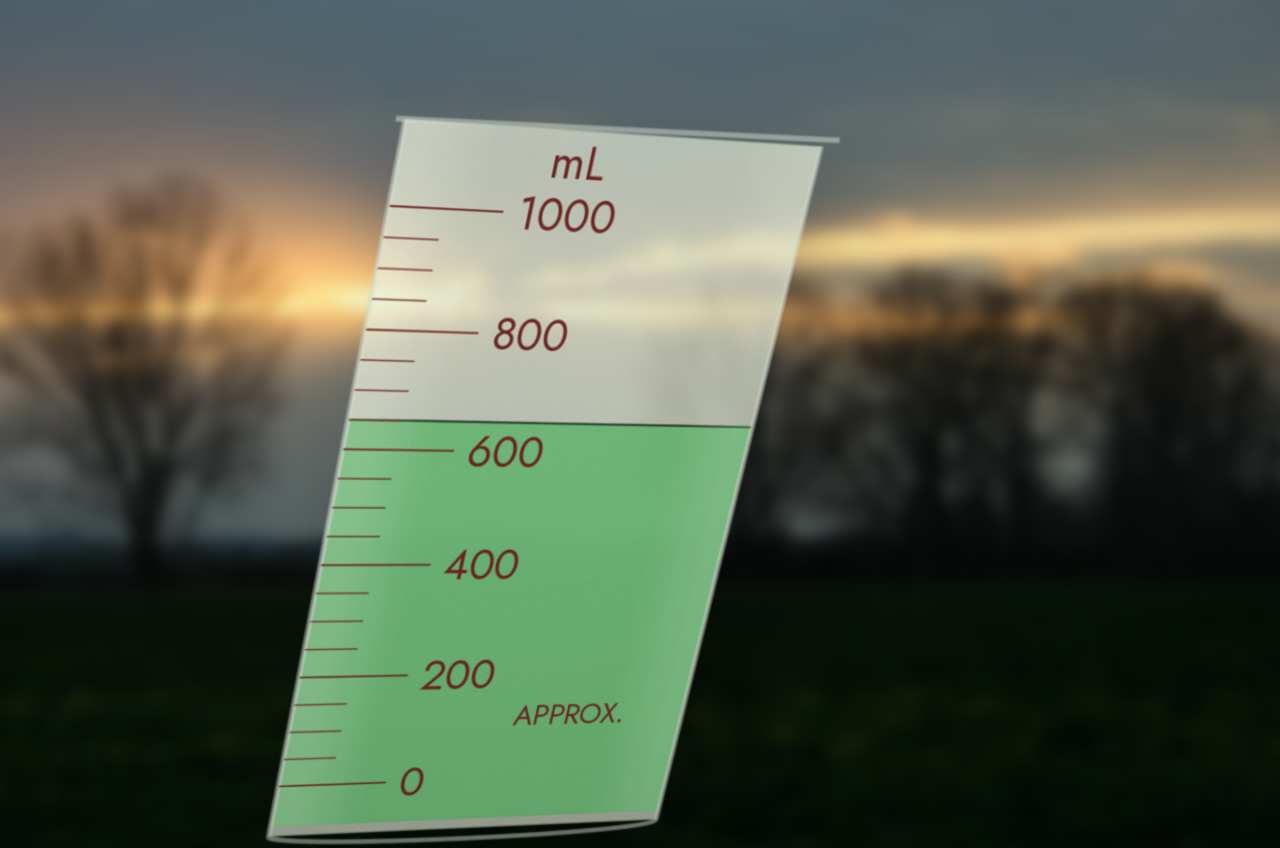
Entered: 650,mL
